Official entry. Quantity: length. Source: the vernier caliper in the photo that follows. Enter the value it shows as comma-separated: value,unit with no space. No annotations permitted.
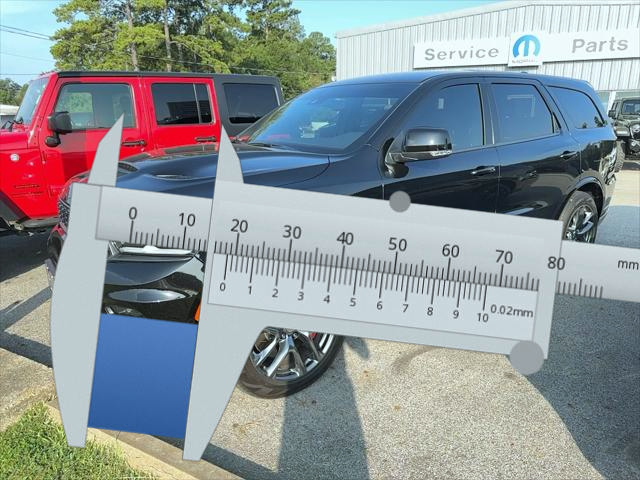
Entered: 18.4,mm
